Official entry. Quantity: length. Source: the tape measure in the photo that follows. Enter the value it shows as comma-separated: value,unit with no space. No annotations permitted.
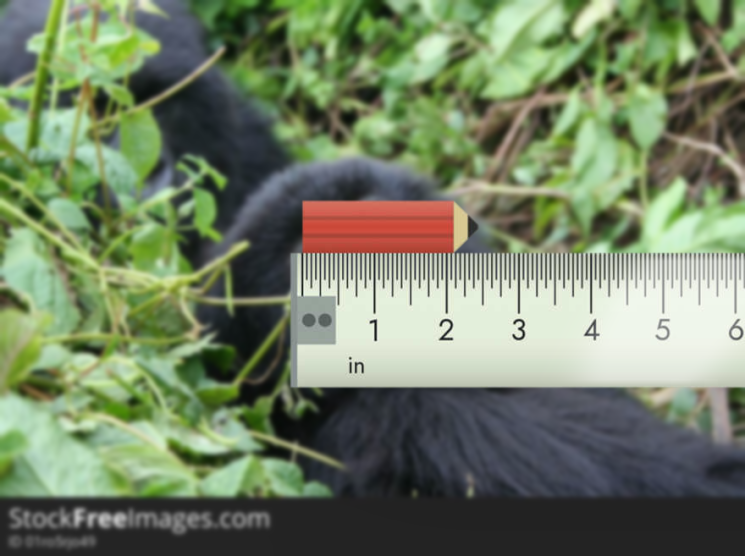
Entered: 2.4375,in
